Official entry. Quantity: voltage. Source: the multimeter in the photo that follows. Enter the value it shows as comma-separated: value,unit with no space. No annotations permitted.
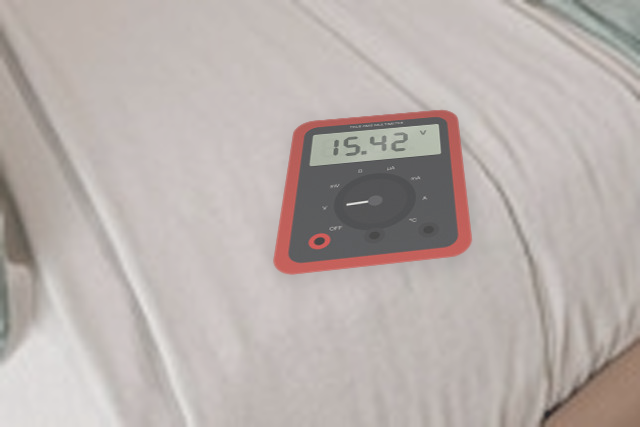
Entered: 15.42,V
